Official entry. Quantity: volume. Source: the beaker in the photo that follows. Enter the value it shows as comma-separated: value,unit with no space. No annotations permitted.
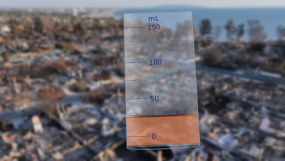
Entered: 25,mL
